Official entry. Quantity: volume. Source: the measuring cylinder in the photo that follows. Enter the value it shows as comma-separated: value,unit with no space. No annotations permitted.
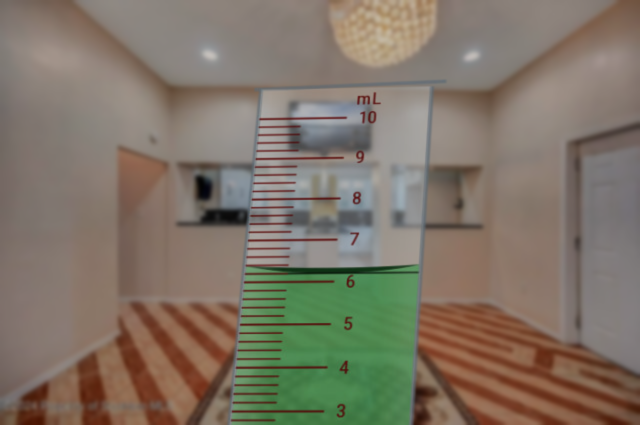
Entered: 6.2,mL
